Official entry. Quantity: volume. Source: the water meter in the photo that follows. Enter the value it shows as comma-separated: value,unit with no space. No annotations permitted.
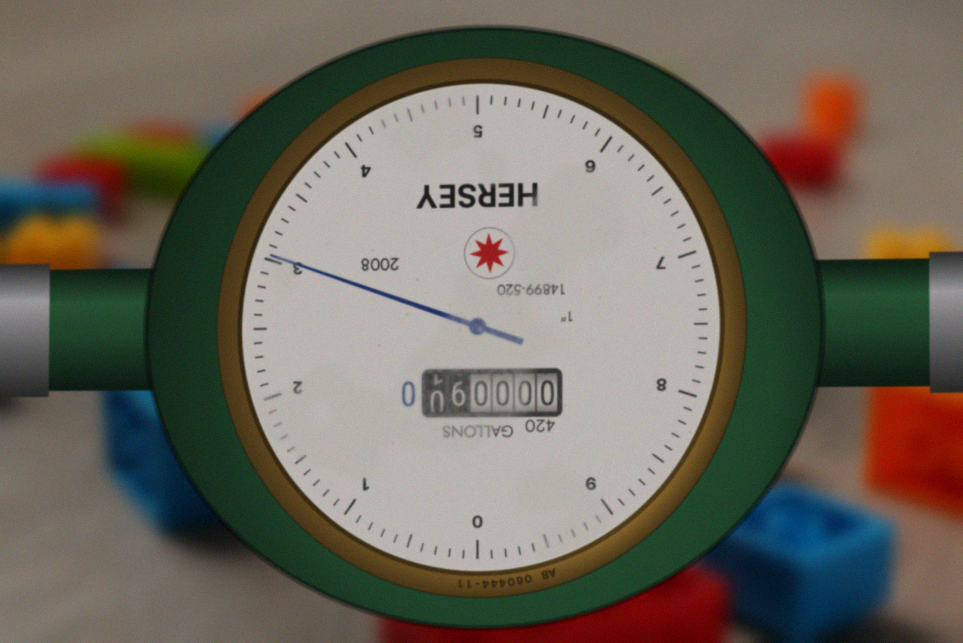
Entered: 903.0,gal
